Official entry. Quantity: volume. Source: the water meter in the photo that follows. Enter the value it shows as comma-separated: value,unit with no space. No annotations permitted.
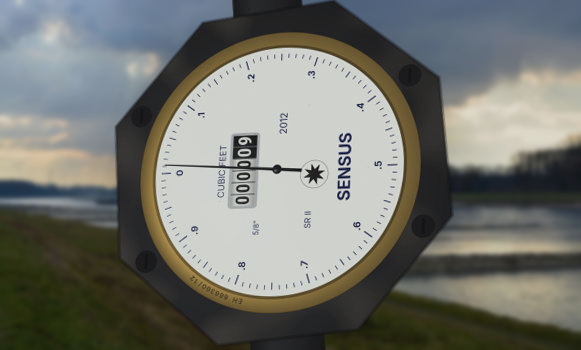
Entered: 9.01,ft³
